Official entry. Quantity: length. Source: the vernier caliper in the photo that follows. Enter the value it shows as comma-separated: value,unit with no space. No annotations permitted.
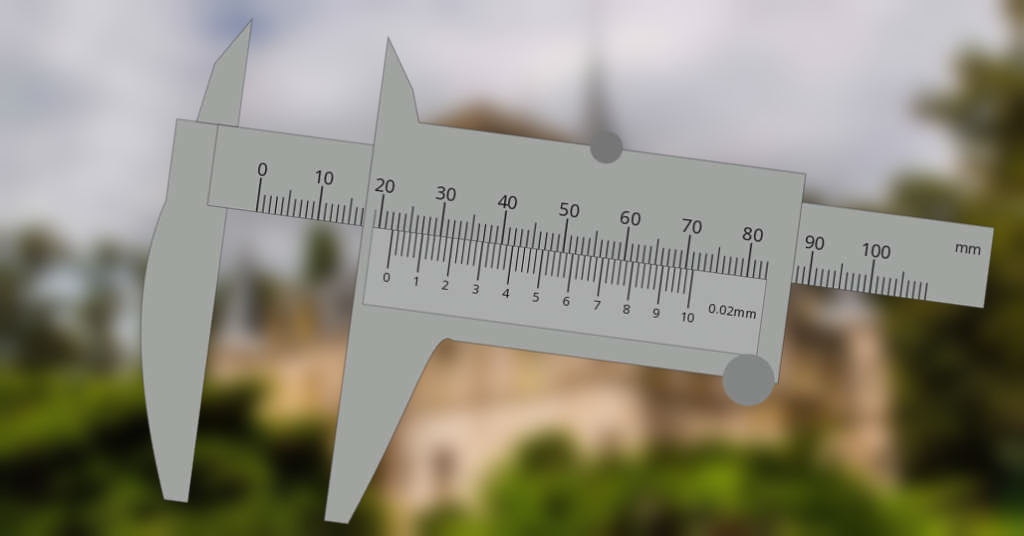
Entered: 22.2,mm
